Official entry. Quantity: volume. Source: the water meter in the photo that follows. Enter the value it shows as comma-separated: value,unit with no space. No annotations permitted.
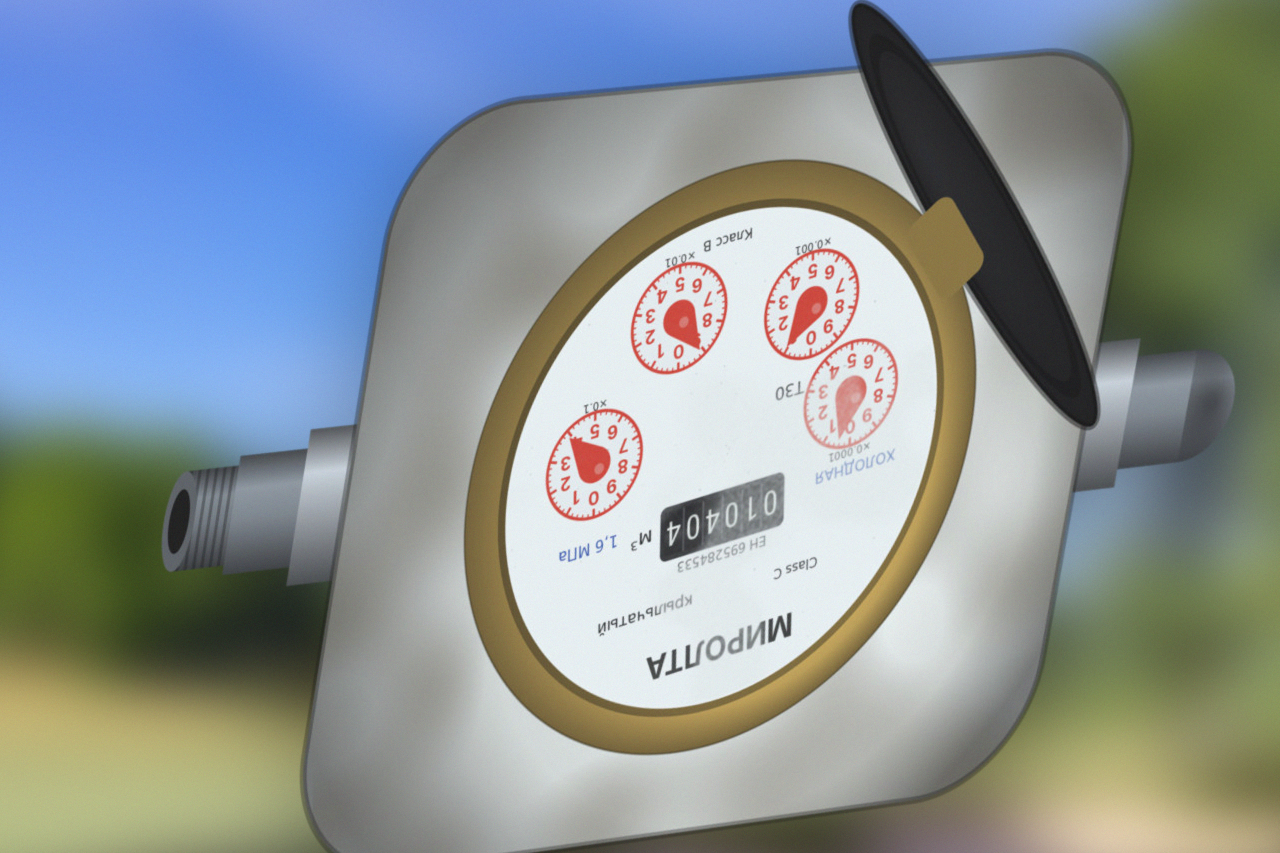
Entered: 10404.3910,m³
